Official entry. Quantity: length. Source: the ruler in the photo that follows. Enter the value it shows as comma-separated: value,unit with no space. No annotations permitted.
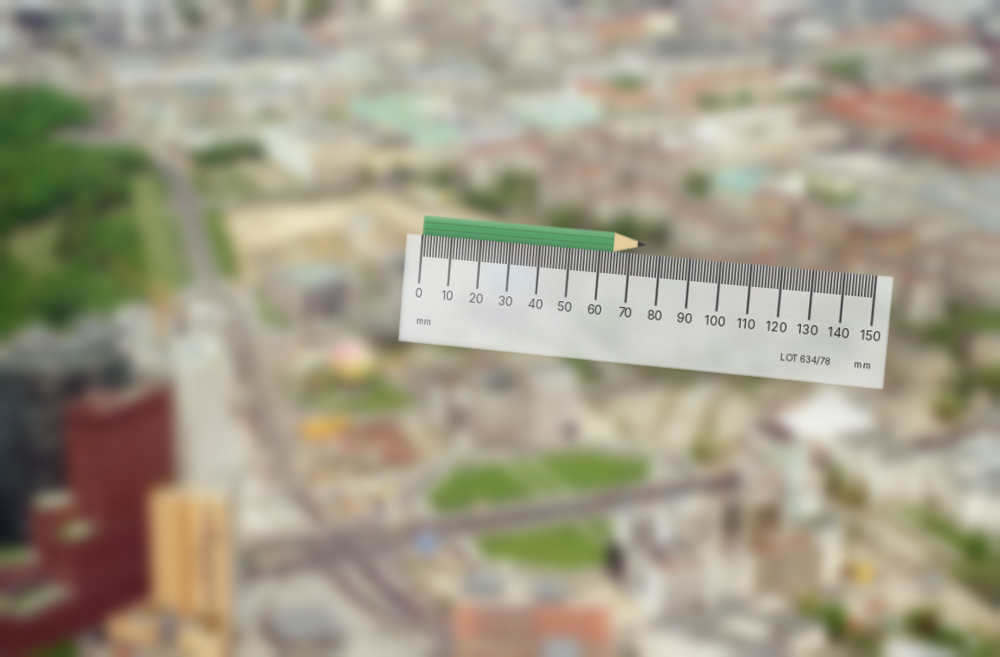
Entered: 75,mm
